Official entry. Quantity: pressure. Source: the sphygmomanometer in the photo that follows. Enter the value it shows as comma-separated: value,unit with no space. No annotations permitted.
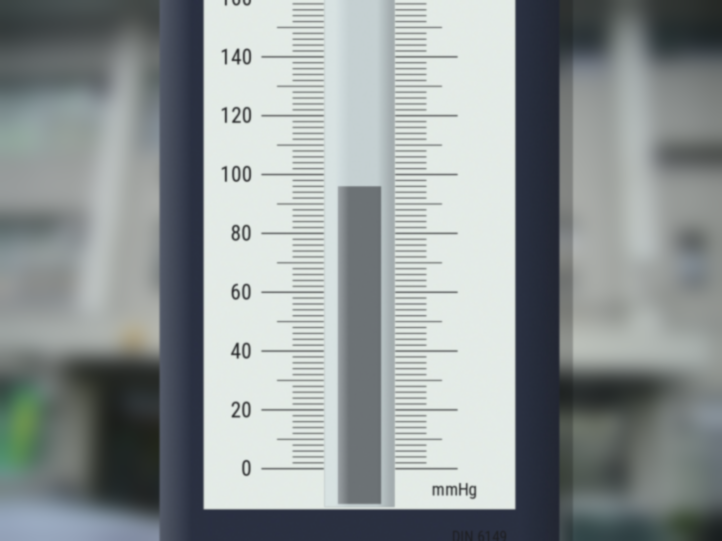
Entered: 96,mmHg
